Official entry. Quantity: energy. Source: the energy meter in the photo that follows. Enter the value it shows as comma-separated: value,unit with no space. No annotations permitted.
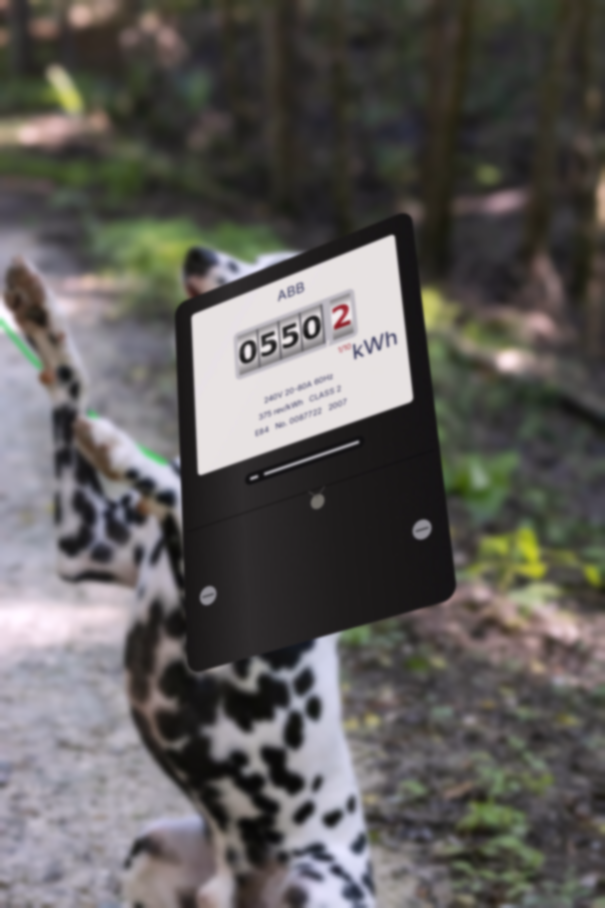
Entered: 550.2,kWh
